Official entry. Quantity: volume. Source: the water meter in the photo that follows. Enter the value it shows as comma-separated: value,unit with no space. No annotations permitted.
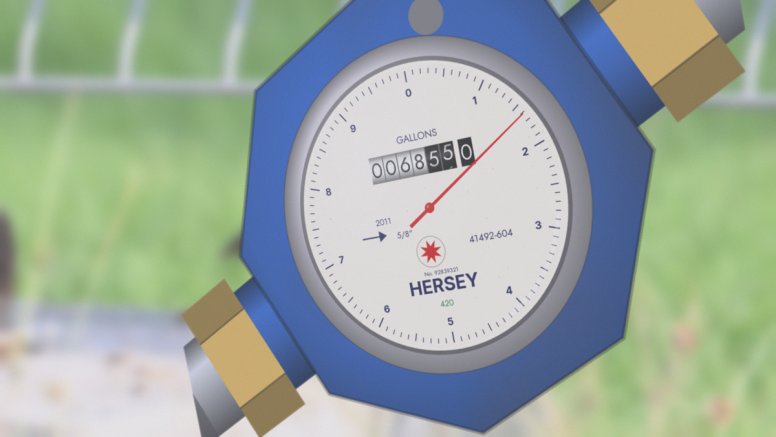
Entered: 68551.6,gal
